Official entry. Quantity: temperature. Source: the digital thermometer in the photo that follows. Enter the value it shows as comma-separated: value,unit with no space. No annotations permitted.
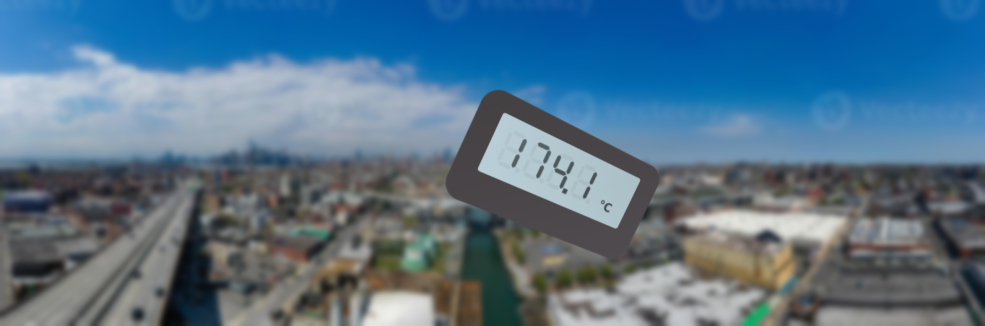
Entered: 174.1,°C
